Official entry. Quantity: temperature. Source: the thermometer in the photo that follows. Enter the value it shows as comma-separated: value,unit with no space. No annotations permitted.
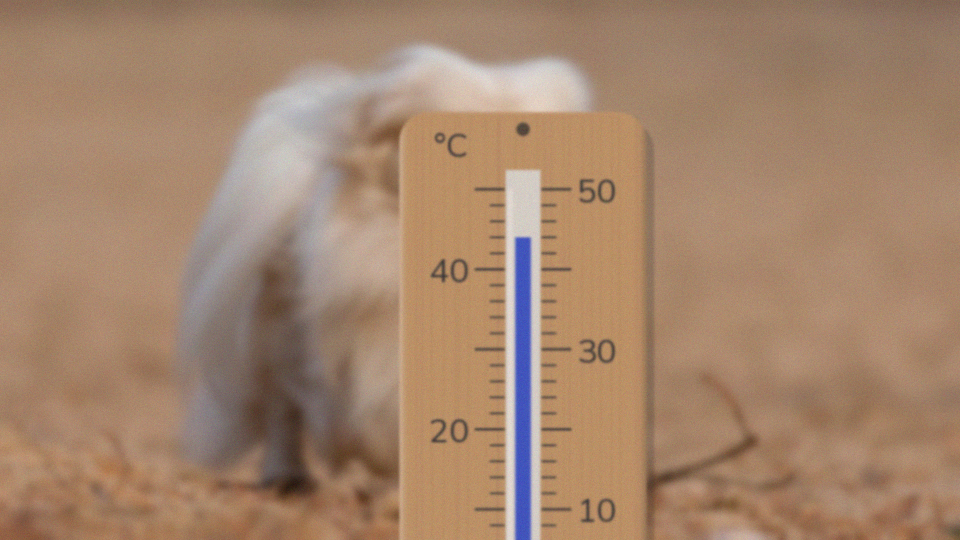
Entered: 44,°C
